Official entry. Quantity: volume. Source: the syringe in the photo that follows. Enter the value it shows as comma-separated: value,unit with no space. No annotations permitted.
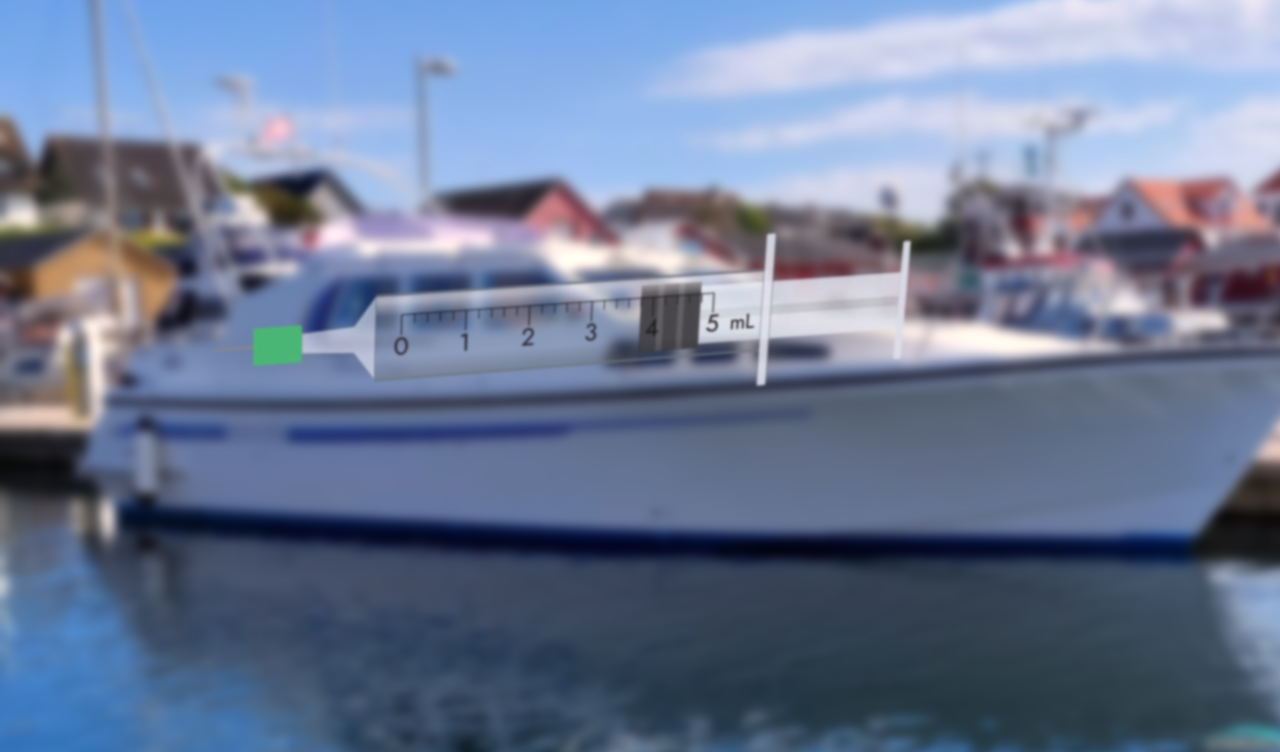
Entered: 3.8,mL
